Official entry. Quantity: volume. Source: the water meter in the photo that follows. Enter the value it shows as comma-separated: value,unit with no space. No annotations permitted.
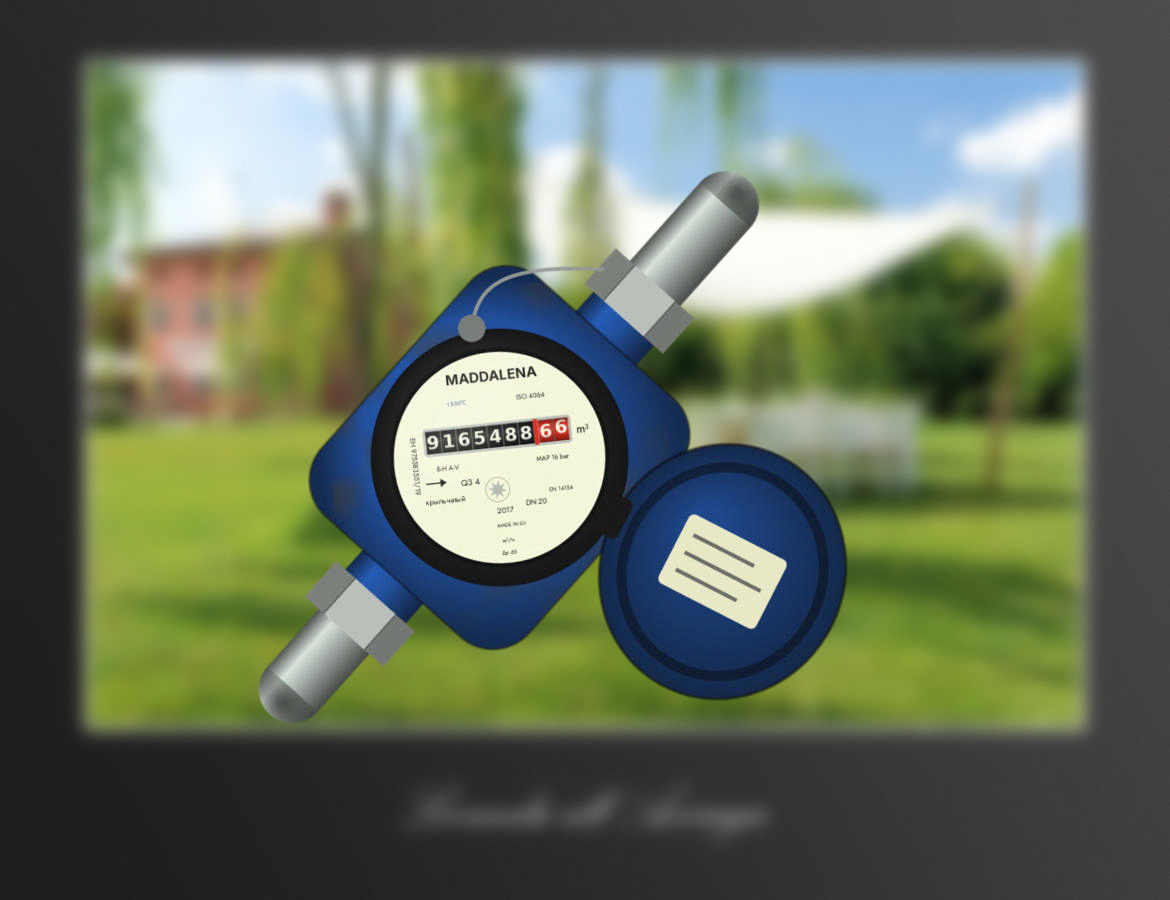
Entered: 9165488.66,m³
